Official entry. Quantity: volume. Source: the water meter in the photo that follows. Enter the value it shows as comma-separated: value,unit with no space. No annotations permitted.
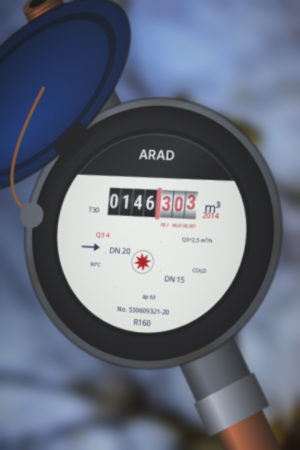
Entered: 146.303,m³
